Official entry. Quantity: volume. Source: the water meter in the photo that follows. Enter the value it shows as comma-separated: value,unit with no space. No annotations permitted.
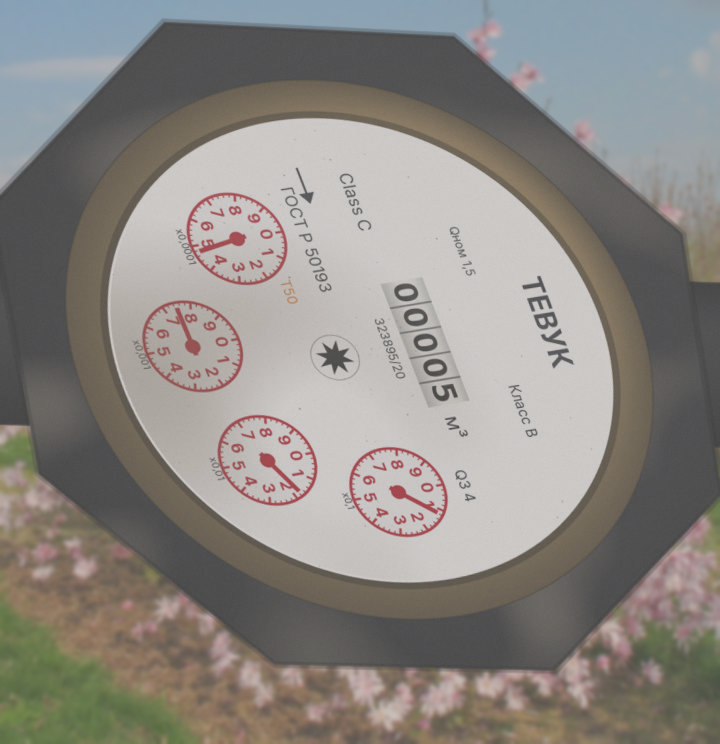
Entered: 5.1174,m³
